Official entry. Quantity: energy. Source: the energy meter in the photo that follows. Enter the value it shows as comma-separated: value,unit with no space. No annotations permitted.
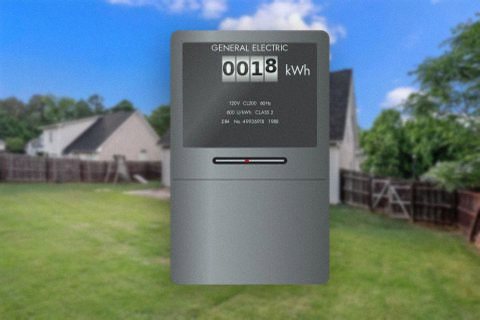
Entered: 18,kWh
